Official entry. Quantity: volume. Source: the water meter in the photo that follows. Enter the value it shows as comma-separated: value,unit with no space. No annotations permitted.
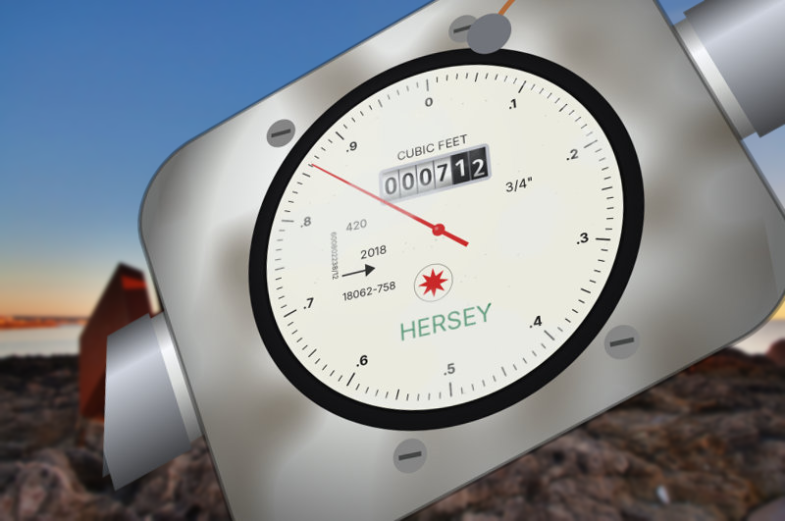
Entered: 711.86,ft³
